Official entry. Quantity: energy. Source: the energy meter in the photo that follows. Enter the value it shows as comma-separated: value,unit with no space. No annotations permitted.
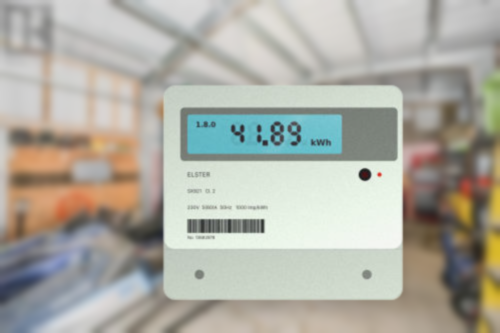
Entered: 41.89,kWh
